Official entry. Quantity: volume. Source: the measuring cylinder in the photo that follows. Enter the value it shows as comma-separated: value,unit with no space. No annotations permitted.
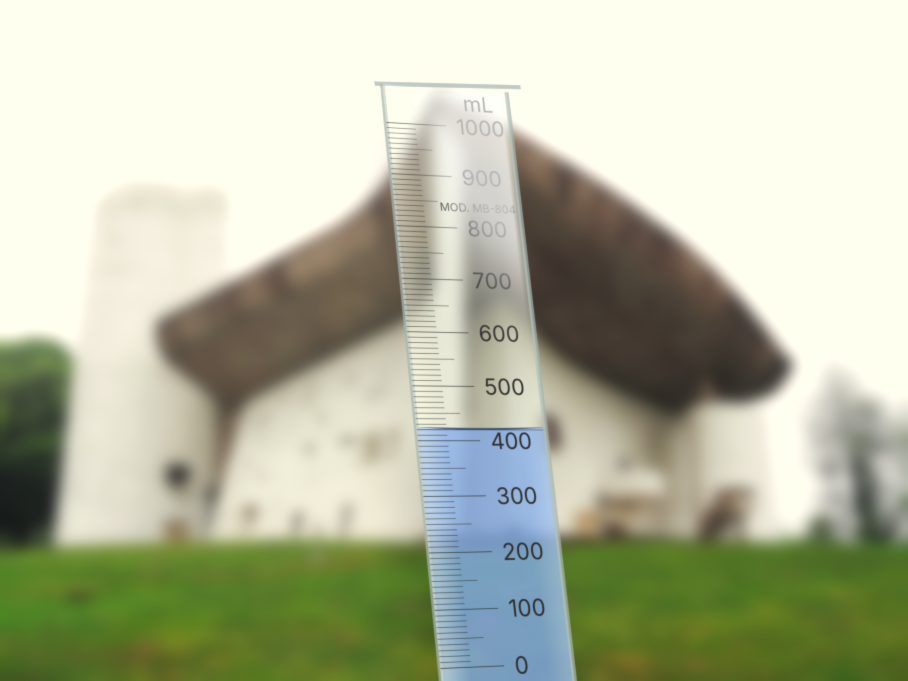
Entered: 420,mL
